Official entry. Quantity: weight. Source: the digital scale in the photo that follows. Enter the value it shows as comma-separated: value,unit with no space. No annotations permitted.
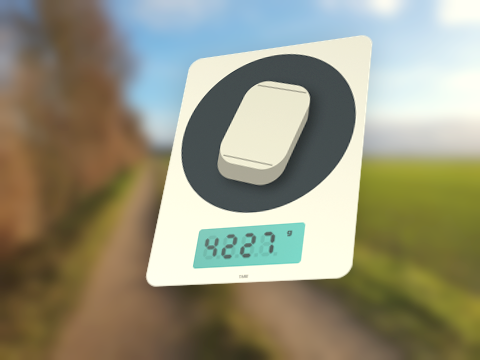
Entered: 4227,g
